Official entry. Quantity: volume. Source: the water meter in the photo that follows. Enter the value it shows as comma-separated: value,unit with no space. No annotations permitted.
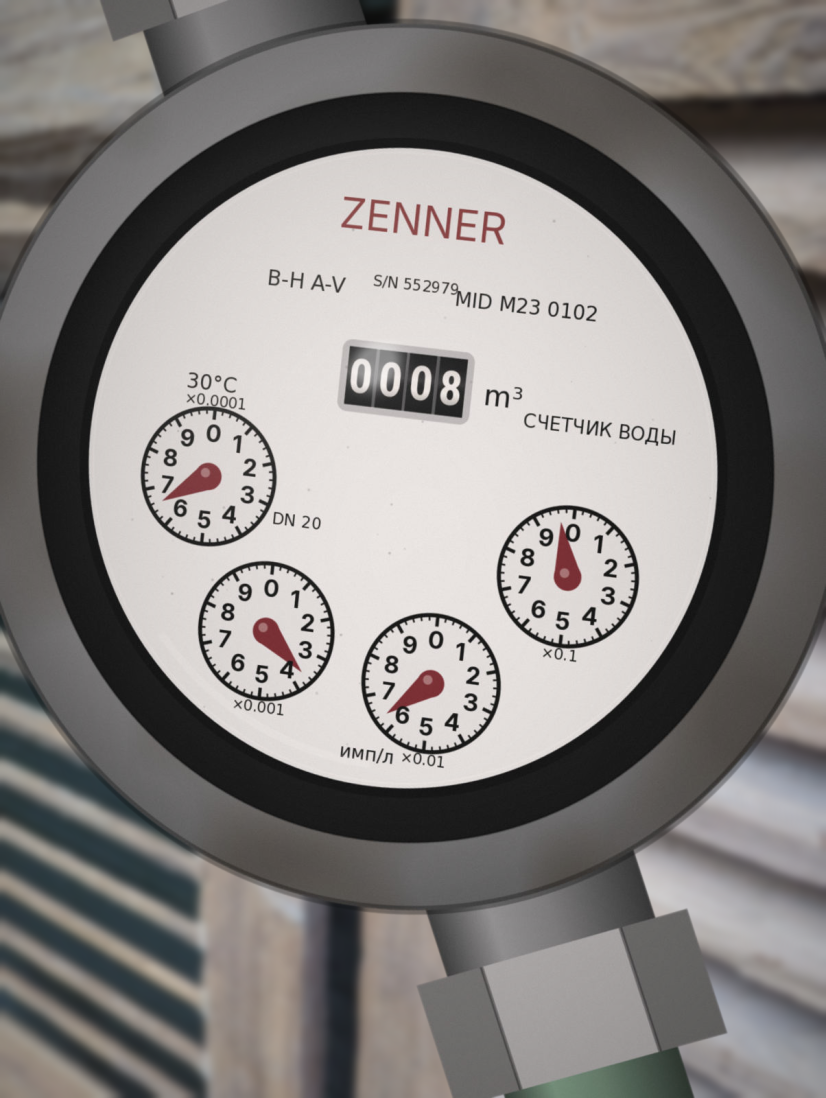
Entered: 7.9636,m³
